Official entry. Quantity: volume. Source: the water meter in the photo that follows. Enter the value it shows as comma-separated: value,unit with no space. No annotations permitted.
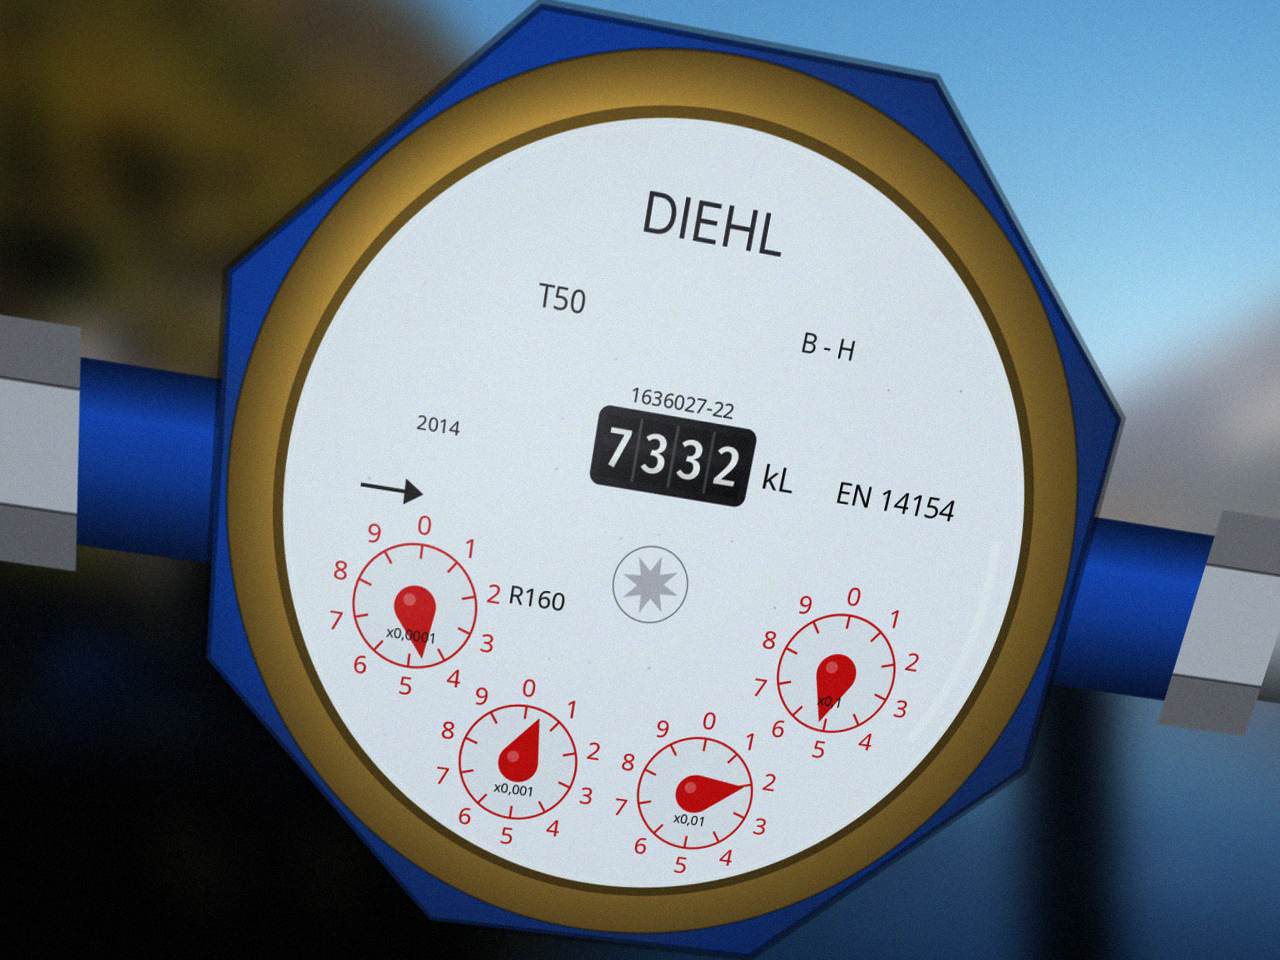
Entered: 7332.5204,kL
